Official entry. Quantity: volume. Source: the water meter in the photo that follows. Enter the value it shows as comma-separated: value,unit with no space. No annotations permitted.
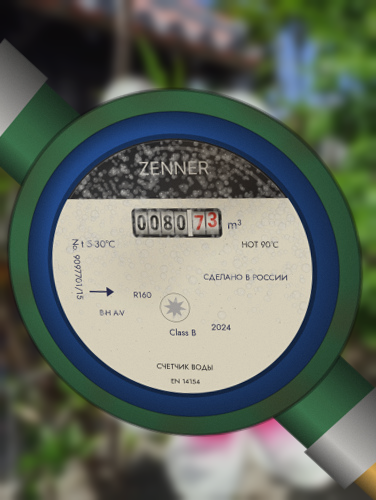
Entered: 80.73,m³
